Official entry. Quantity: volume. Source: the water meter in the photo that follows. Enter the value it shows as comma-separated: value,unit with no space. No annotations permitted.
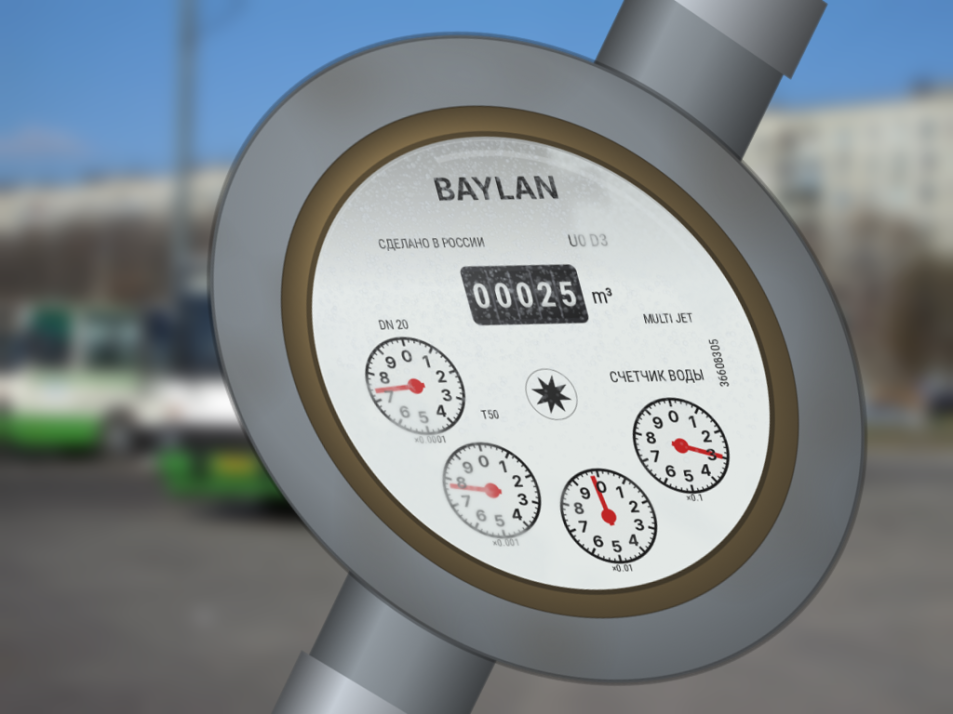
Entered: 25.2977,m³
